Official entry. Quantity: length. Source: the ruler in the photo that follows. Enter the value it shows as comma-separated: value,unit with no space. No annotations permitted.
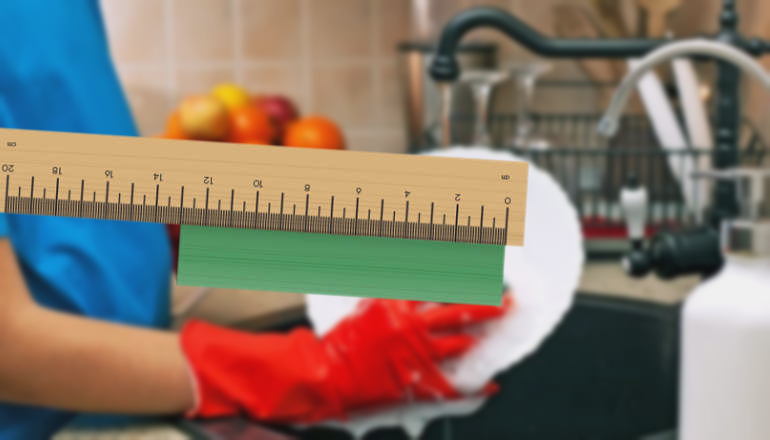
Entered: 13,cm
